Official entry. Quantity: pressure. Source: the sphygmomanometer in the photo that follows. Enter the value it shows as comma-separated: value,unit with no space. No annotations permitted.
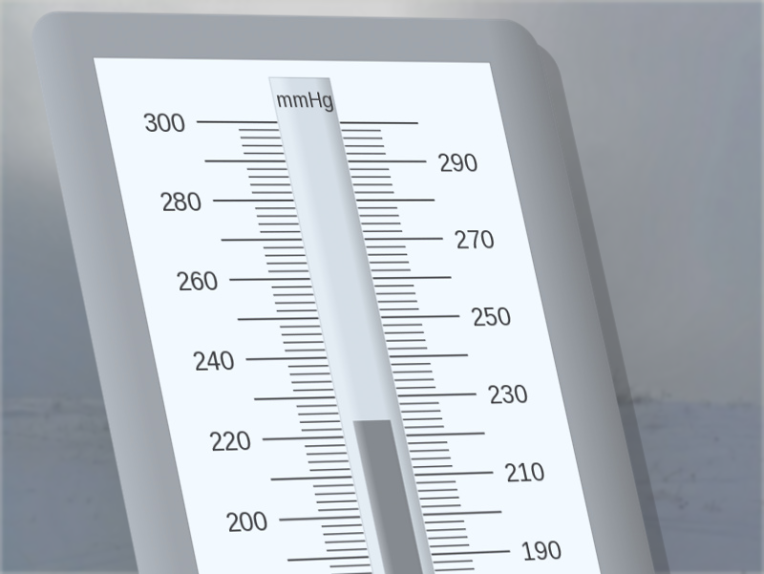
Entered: 224,mmHg
